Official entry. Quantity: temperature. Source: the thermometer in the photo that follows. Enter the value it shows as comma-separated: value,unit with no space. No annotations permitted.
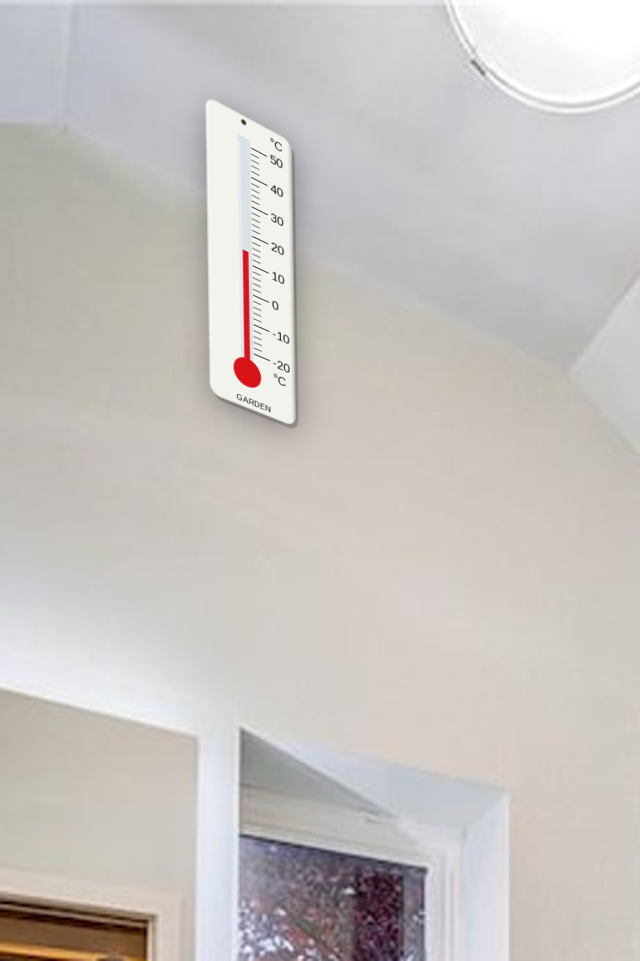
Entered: 14,°C
